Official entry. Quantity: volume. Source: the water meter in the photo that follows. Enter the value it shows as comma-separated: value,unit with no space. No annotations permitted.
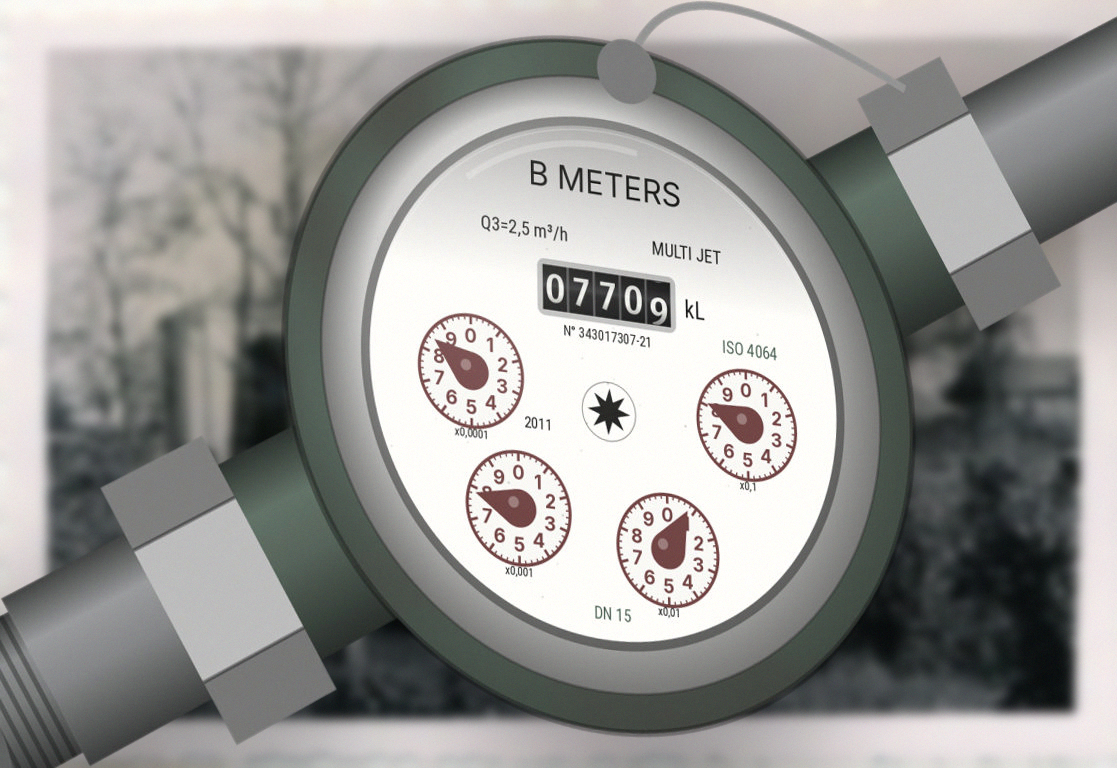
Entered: 7708.8078,kL
